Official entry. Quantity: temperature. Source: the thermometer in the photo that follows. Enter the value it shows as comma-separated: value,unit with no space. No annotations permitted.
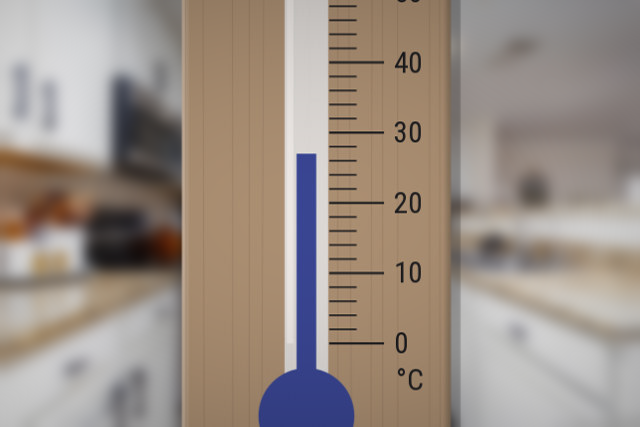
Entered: 27,°C
